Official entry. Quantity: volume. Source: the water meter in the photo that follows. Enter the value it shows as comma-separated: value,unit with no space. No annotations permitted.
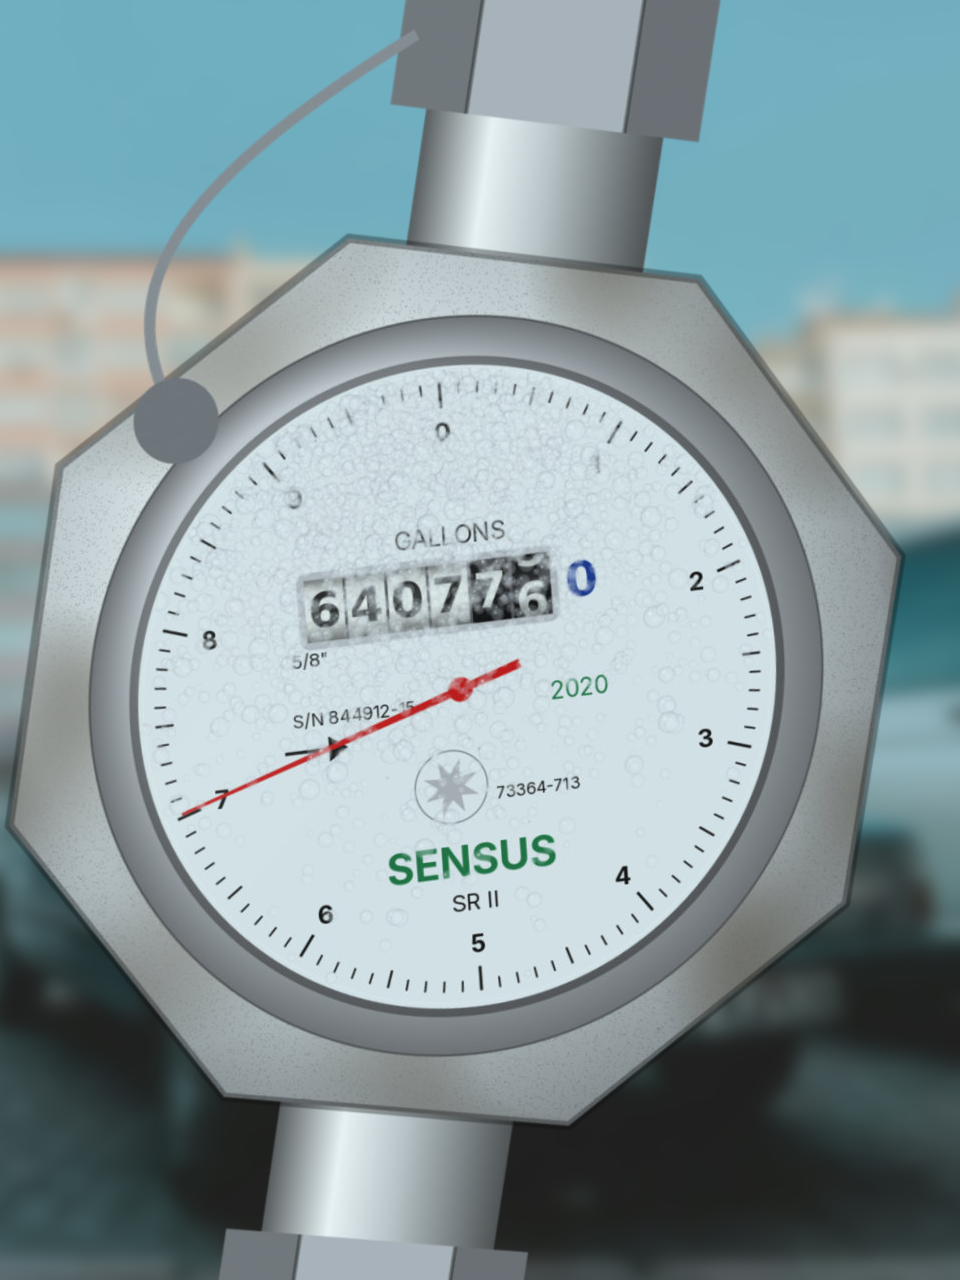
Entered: 6407757.0,gal
